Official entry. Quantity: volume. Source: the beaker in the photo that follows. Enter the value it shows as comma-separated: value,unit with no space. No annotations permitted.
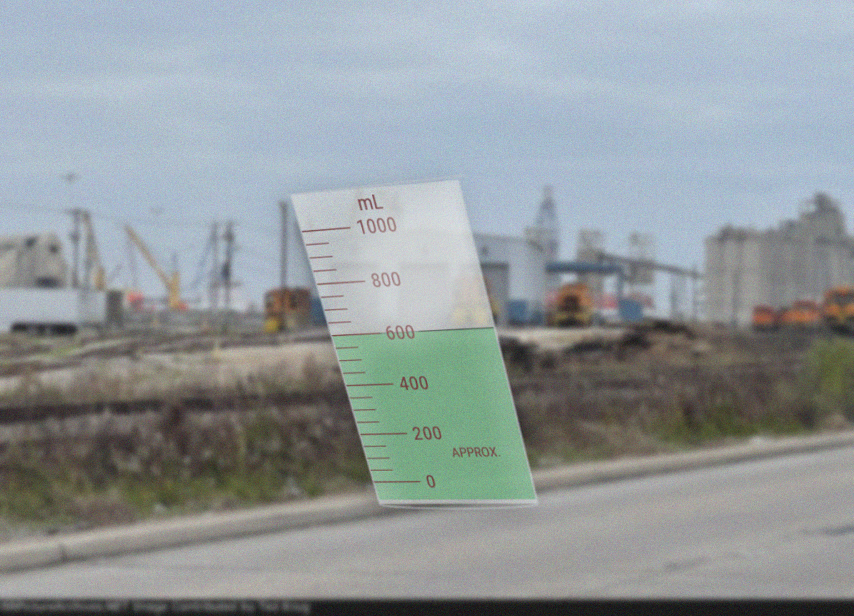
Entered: 600,mL
